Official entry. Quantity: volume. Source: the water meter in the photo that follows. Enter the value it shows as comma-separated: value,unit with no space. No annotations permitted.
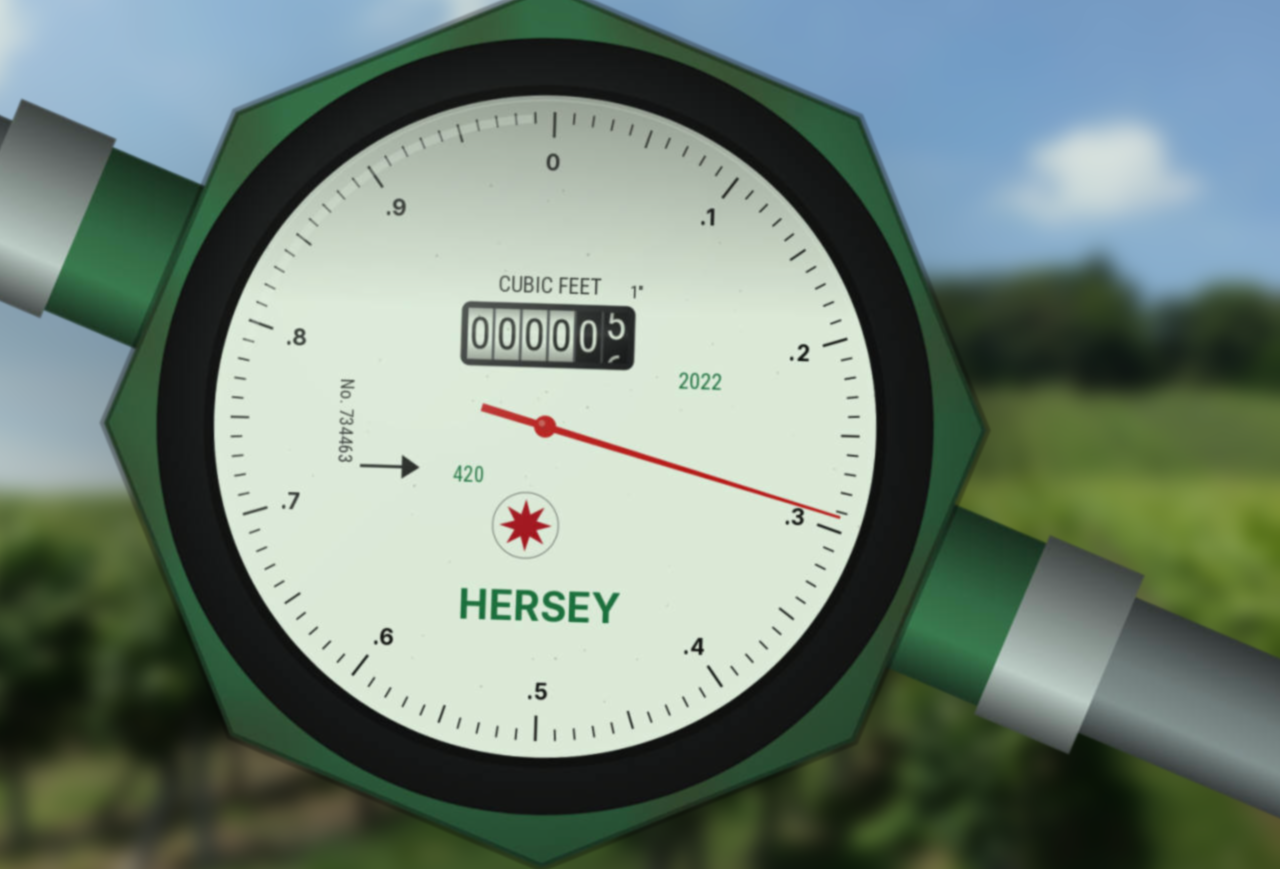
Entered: 5.29,ft³
